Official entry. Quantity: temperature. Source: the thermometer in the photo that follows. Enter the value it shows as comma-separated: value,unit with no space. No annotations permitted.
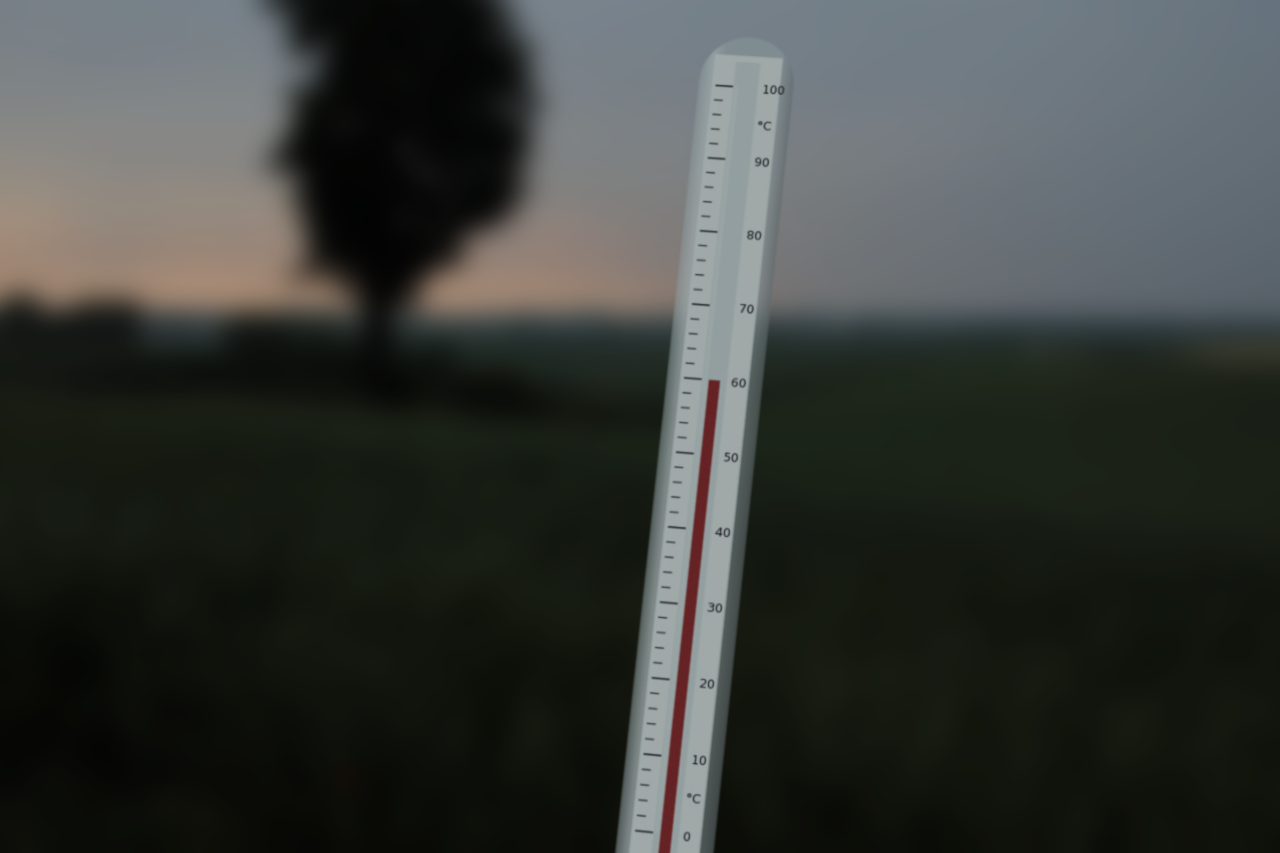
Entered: 60,°C
